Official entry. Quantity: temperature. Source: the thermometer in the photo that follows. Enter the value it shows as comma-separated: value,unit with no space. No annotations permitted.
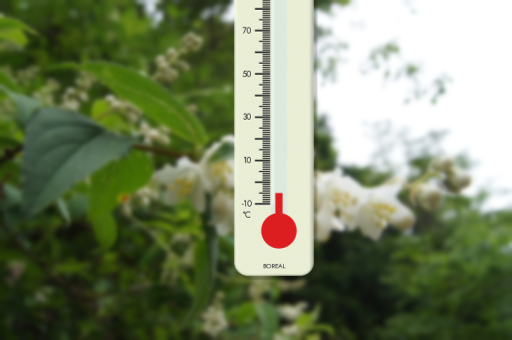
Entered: -5,°C
